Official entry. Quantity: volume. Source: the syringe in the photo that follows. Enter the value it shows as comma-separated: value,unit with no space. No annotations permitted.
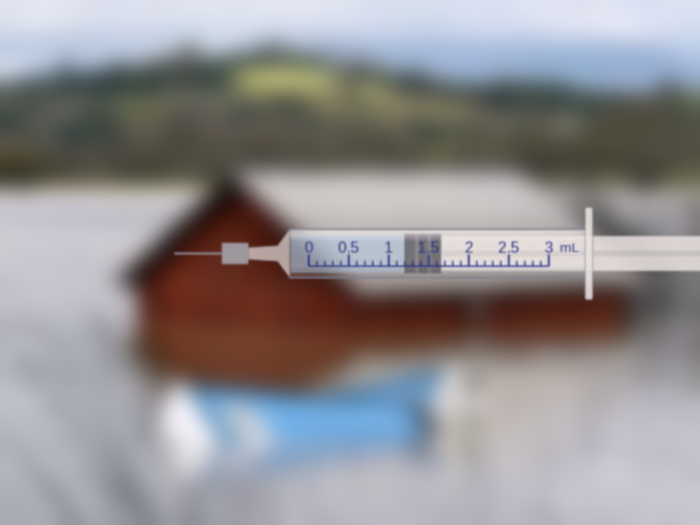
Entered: 1.2,mL
